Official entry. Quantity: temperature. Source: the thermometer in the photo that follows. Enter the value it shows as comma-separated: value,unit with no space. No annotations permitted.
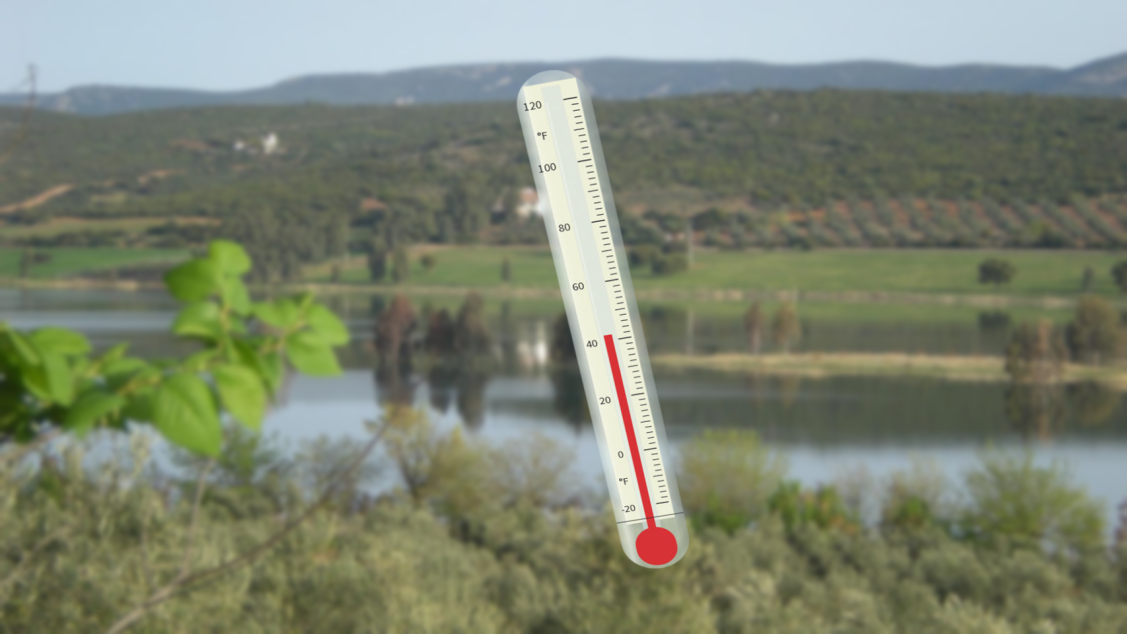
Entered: 42,°F
